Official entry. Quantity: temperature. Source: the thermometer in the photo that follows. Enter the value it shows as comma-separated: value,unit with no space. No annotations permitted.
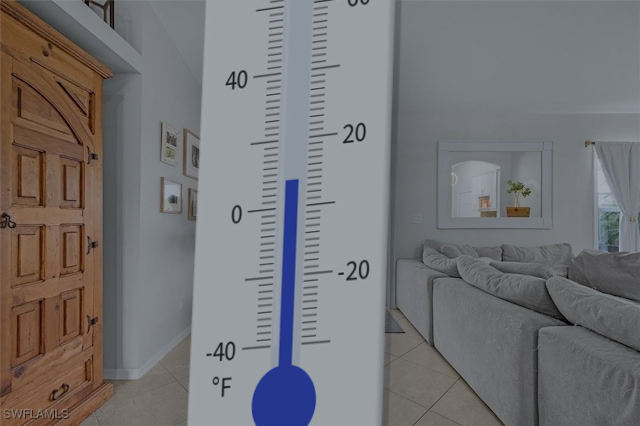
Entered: 8,°F
